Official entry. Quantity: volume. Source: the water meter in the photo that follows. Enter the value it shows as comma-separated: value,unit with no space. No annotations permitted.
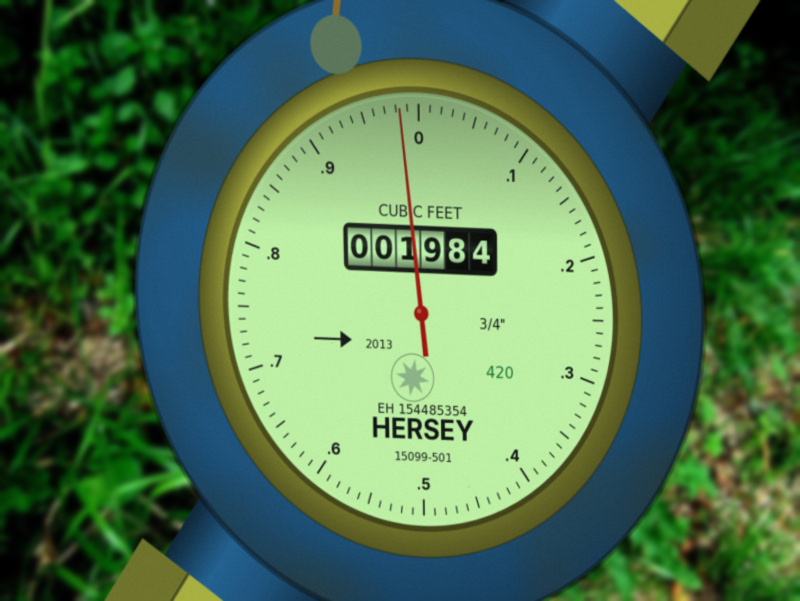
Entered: 1983.98,ft³
